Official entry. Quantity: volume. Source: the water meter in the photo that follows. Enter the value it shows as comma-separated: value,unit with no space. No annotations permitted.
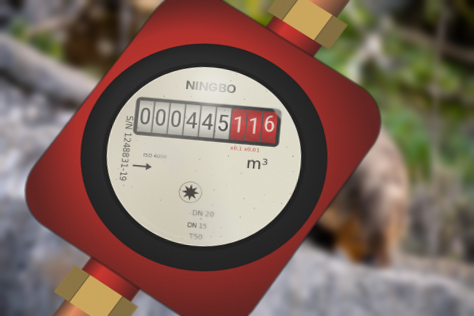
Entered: 445.116,m³
